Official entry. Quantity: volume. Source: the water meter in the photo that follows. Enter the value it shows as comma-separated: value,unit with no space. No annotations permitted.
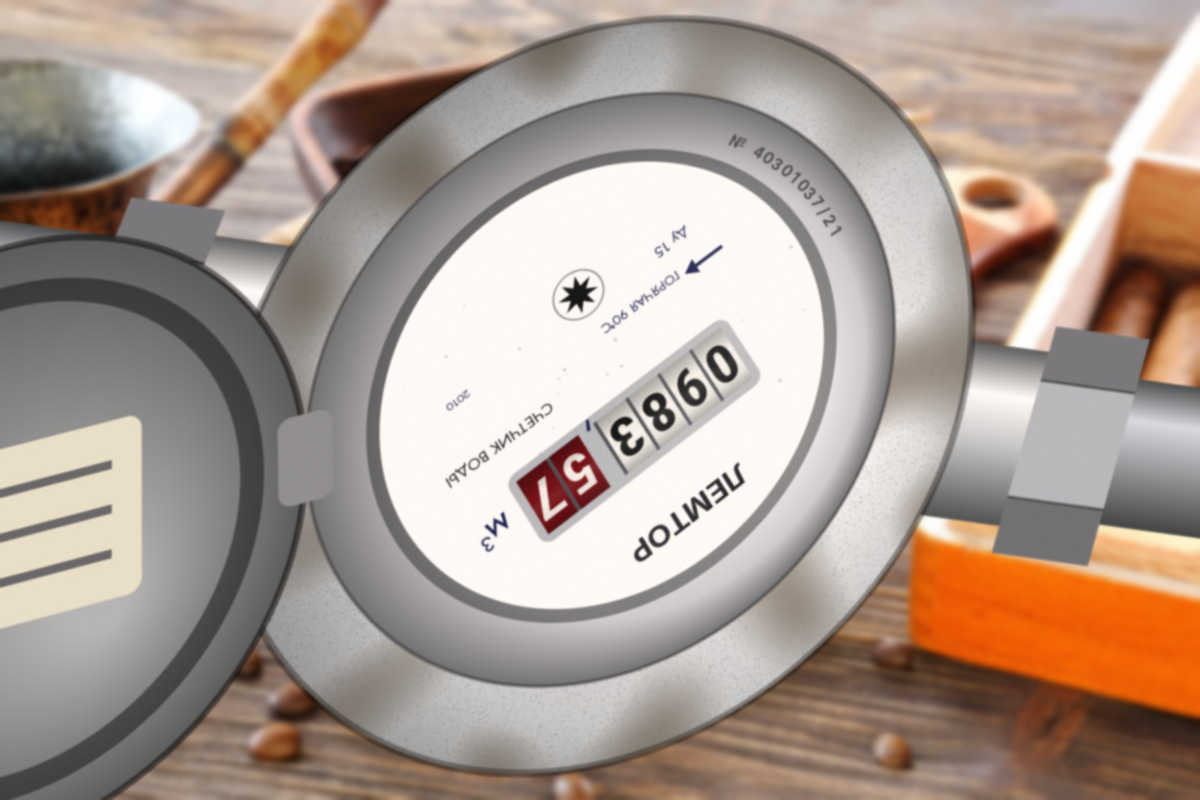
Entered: 983.57,m³
